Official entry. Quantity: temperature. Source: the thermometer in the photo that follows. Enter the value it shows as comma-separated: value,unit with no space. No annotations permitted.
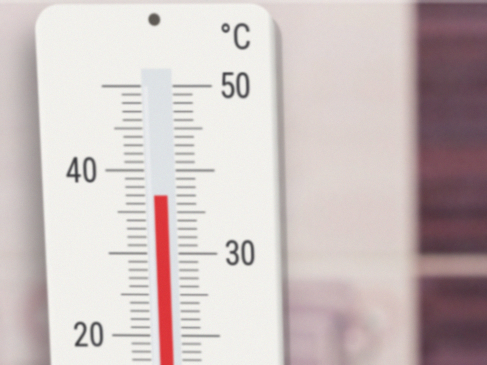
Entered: 37,°C
